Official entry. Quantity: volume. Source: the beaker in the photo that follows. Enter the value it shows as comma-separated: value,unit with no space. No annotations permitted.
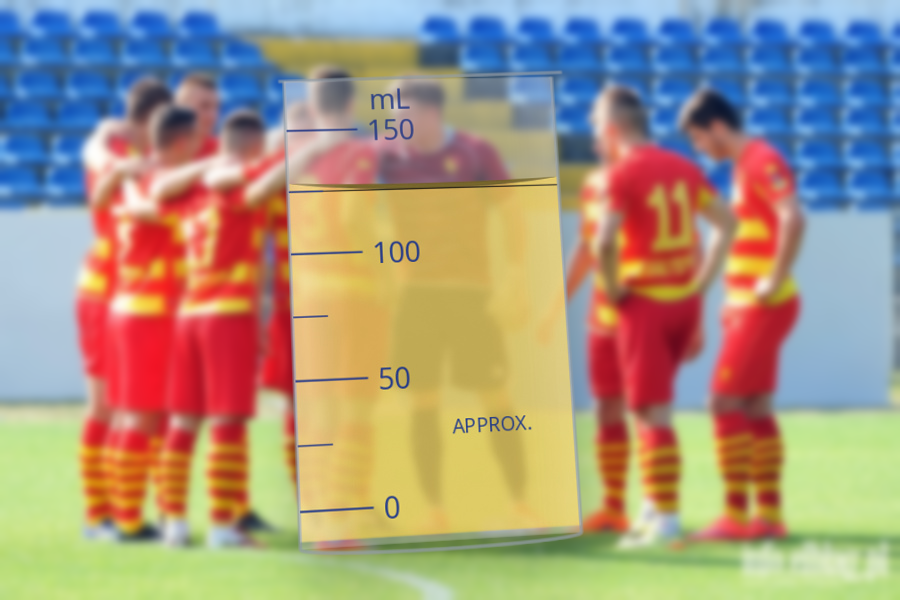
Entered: 125,mL
